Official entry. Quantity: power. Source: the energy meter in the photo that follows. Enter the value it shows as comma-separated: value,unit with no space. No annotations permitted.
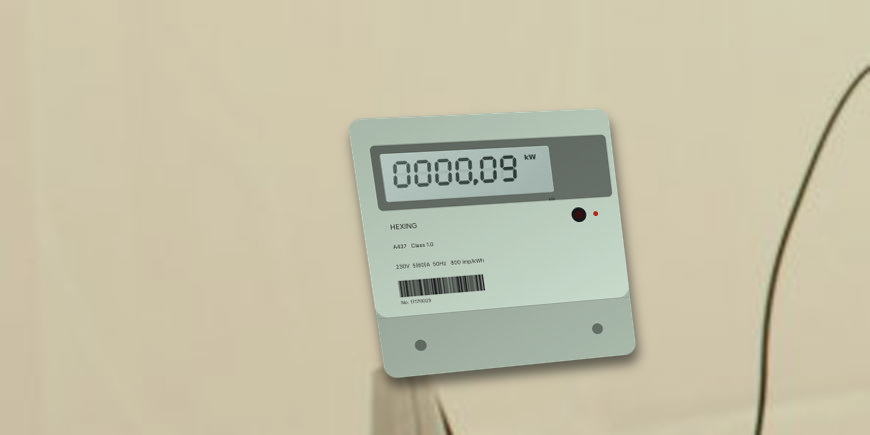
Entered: 0.09,kW
